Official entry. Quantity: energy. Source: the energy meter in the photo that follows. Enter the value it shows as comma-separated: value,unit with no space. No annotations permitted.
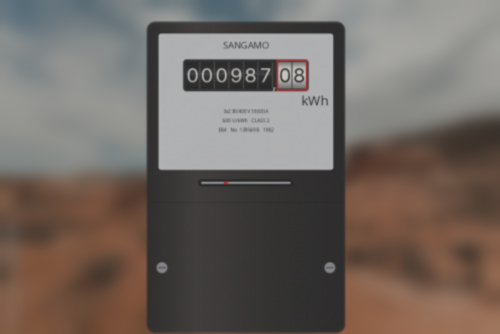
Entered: 987.08,kWh
